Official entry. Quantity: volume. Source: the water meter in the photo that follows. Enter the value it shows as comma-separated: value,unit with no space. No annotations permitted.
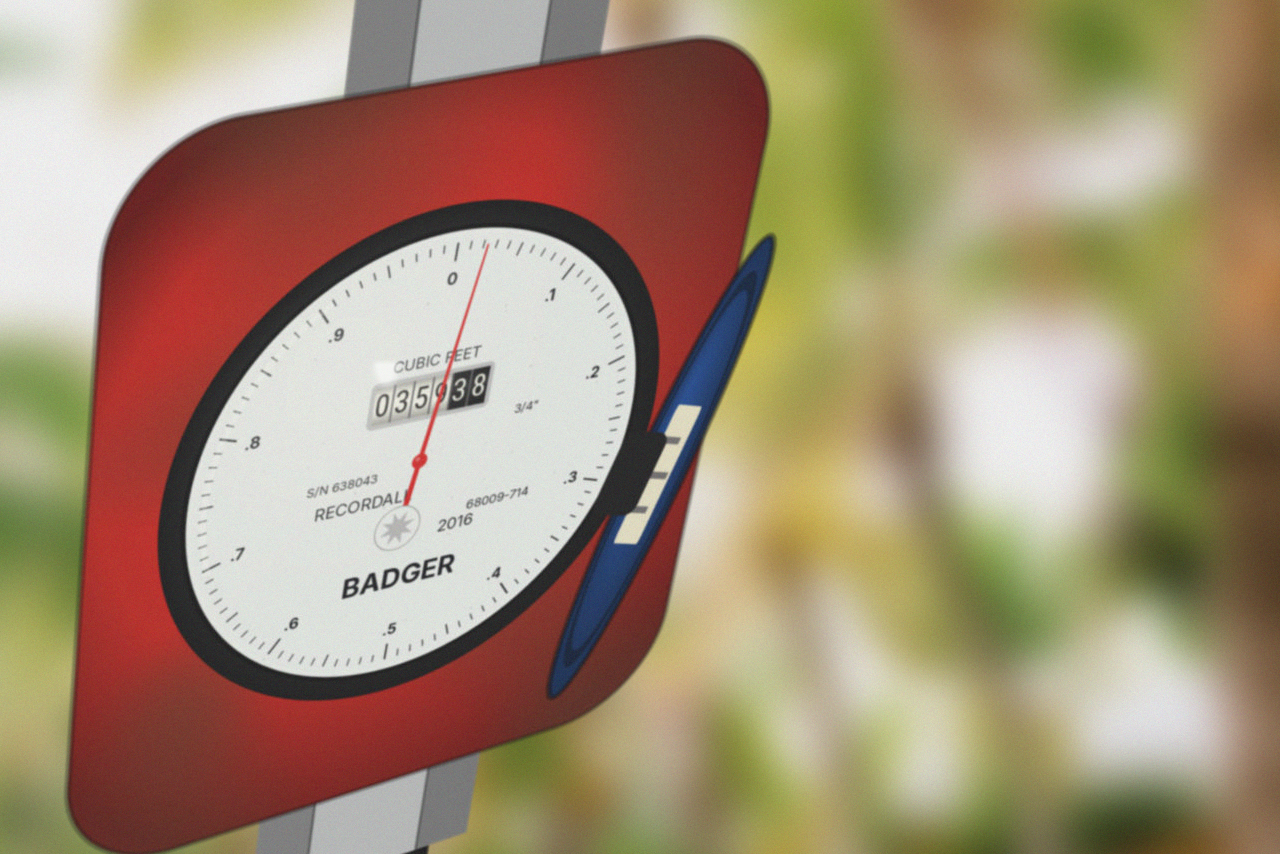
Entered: 35938.02,ft³
